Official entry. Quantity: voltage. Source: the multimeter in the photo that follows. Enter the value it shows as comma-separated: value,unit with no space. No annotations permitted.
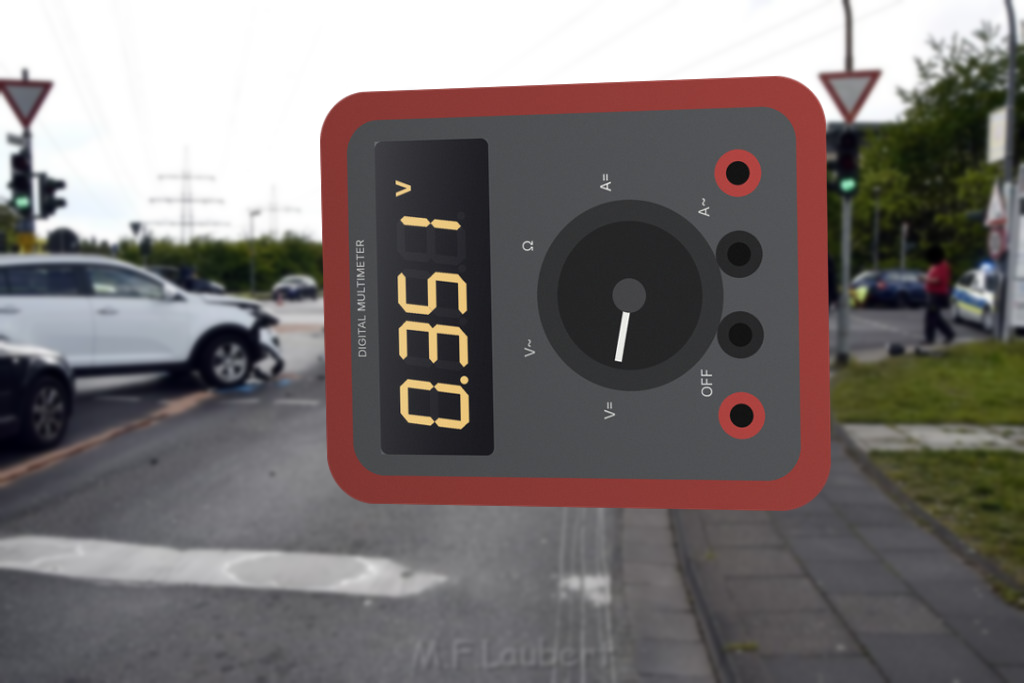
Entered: 0.351,V
